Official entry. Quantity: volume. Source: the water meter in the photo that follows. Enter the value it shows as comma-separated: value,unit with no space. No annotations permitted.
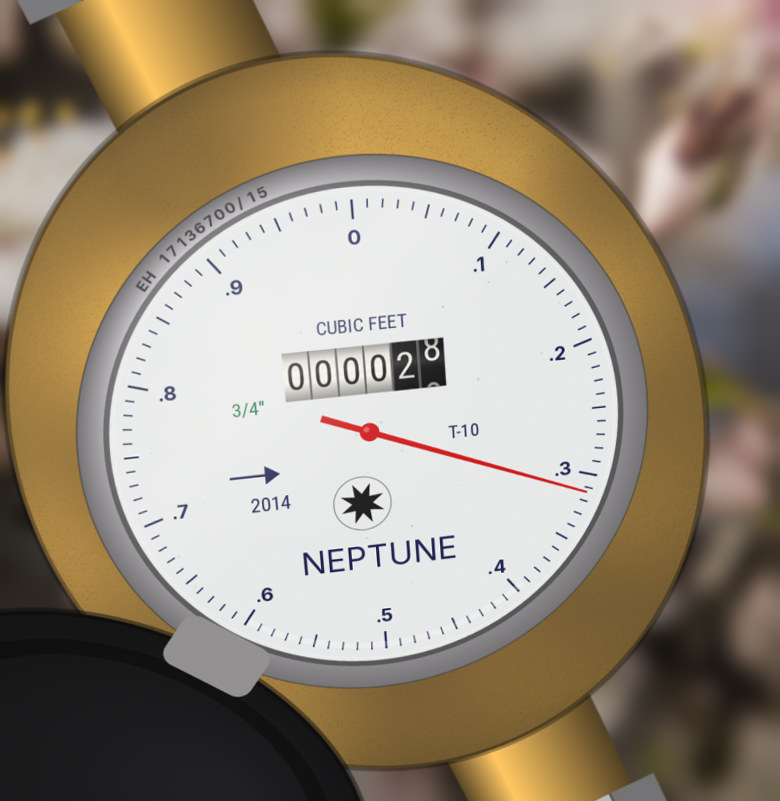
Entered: 28.31,ft³
